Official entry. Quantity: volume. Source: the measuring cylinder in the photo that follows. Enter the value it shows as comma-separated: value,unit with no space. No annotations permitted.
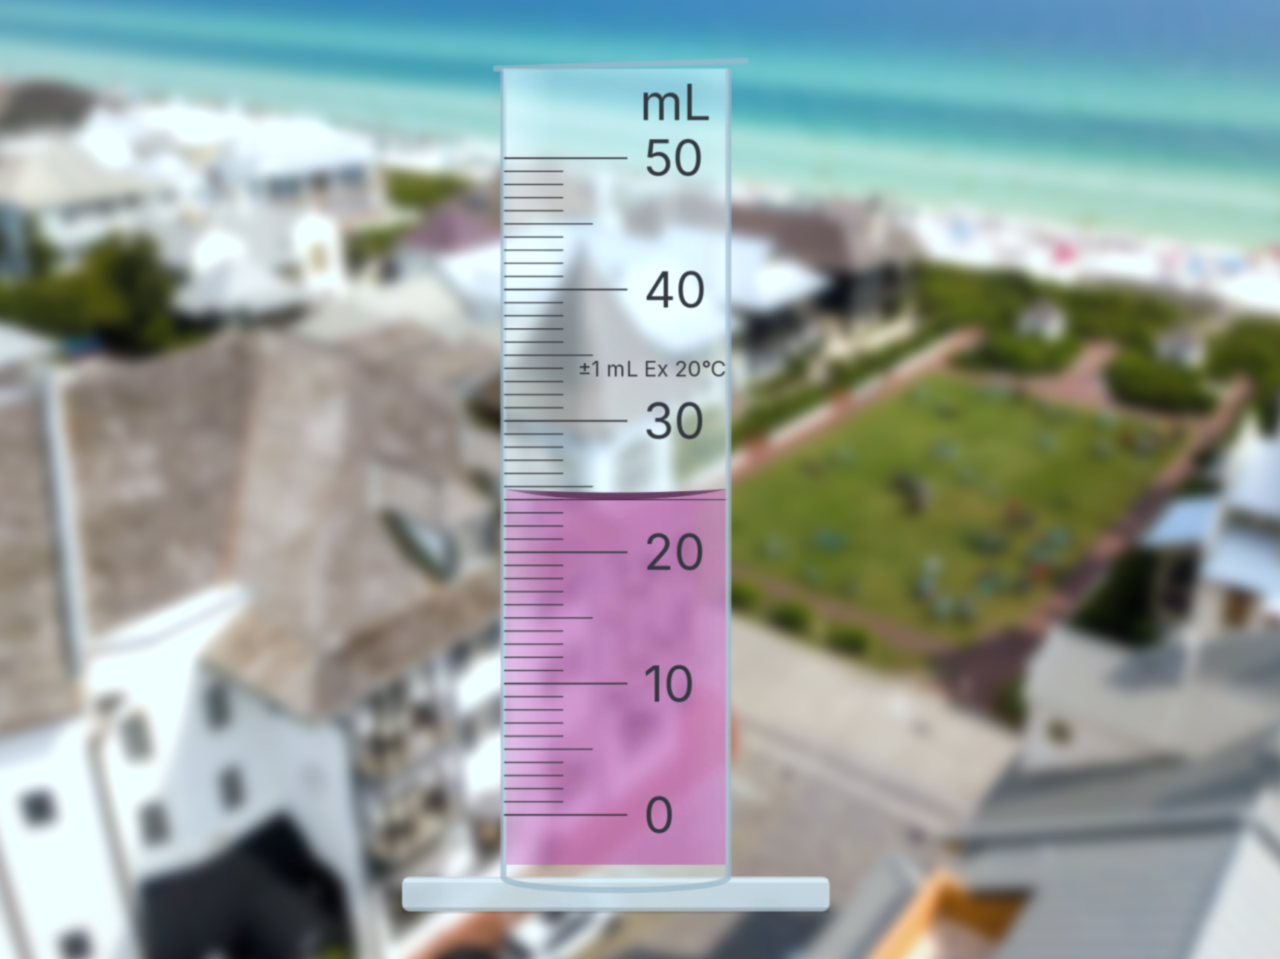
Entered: 24,mL
